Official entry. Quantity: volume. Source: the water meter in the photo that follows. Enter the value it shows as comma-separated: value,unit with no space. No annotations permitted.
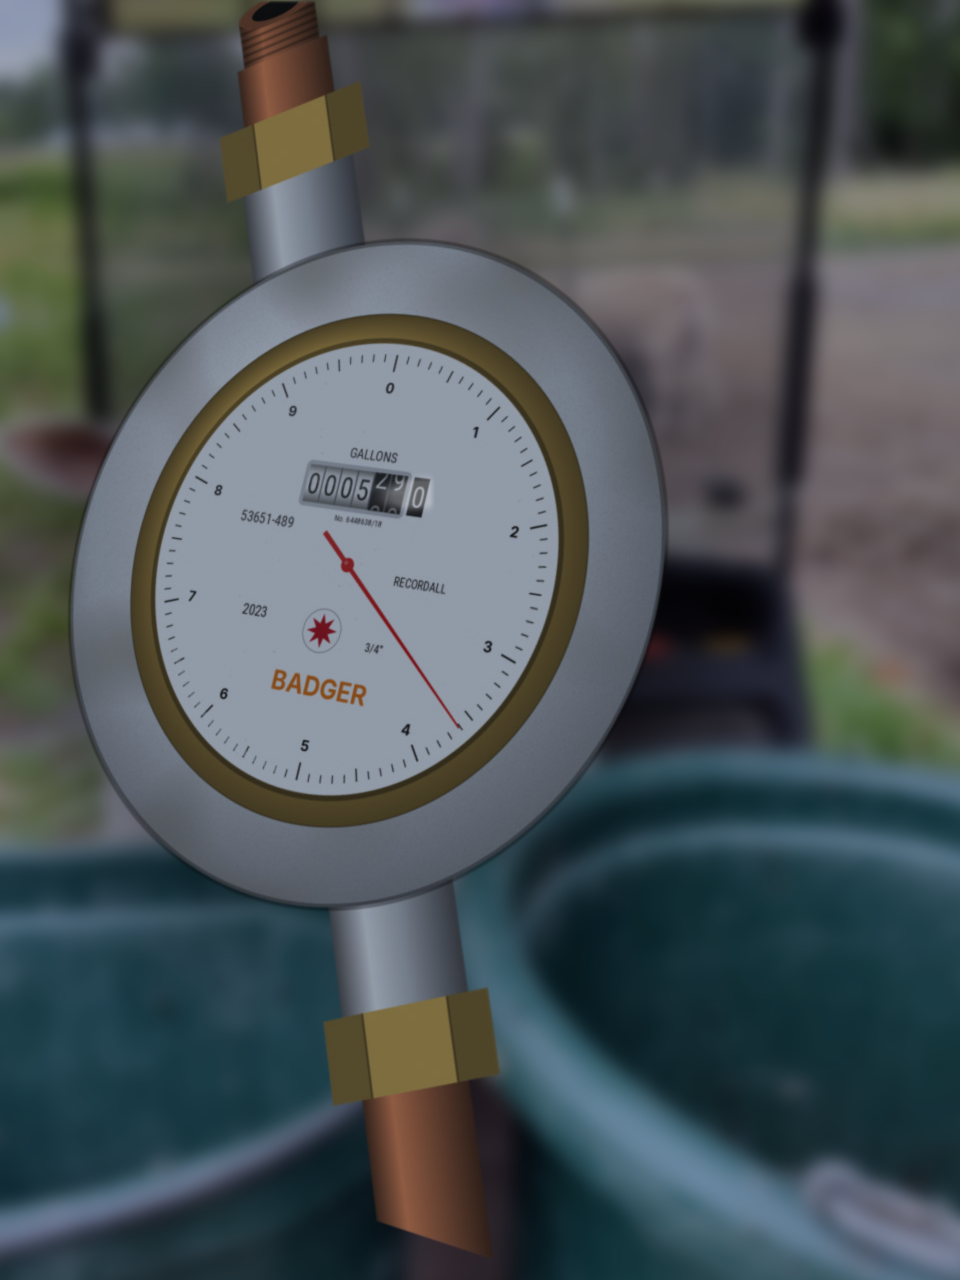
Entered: 5293.6,gal
